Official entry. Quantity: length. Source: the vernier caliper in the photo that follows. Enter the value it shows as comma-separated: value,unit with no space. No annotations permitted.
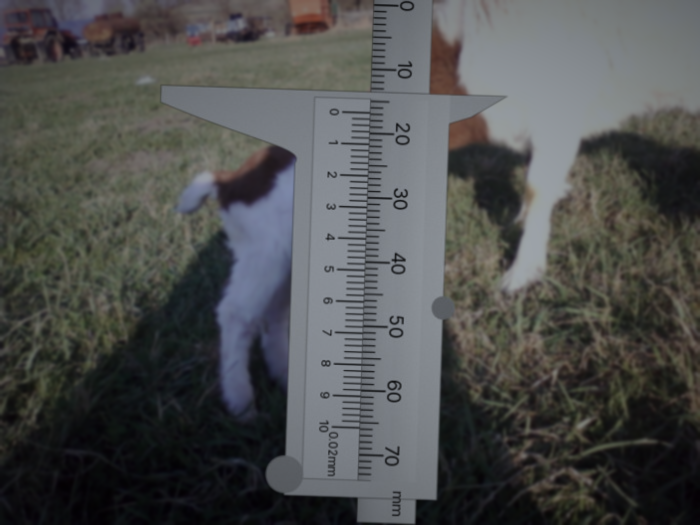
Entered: 16.8,mm
